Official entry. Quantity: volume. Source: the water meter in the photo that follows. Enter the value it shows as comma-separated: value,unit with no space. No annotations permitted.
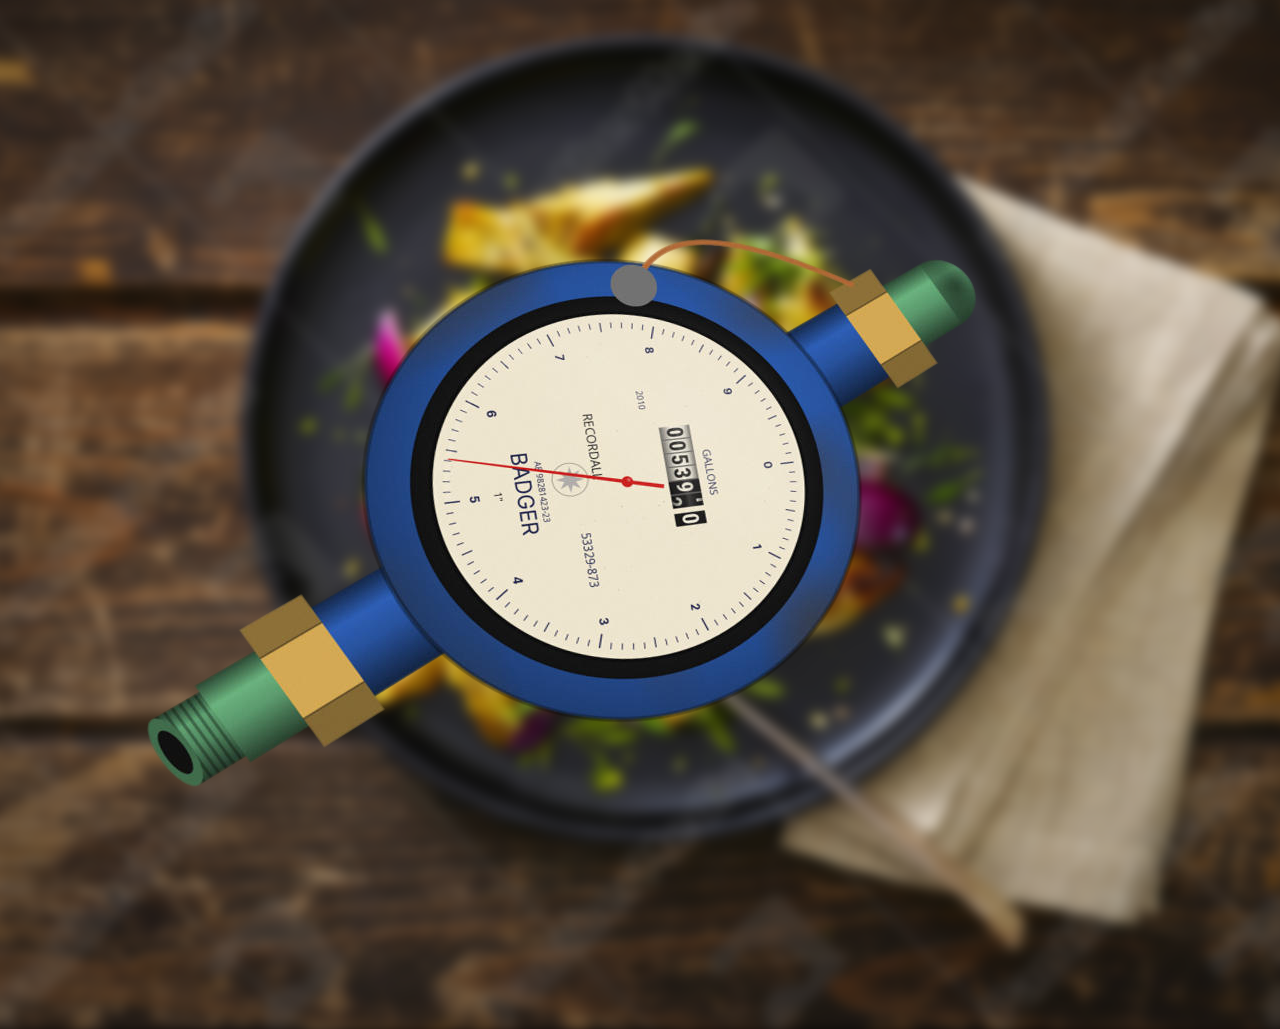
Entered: 53915.4,gal
